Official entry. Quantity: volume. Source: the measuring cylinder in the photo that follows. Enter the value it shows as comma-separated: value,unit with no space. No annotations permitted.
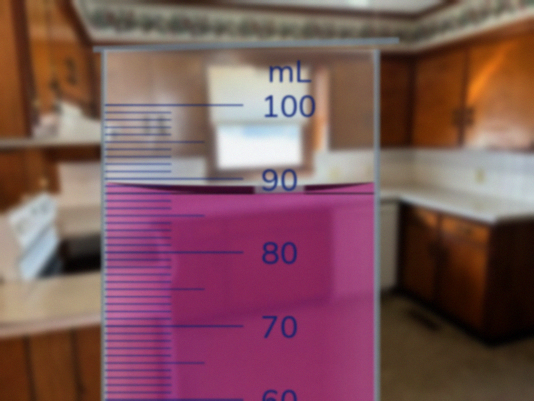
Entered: 88,mL
